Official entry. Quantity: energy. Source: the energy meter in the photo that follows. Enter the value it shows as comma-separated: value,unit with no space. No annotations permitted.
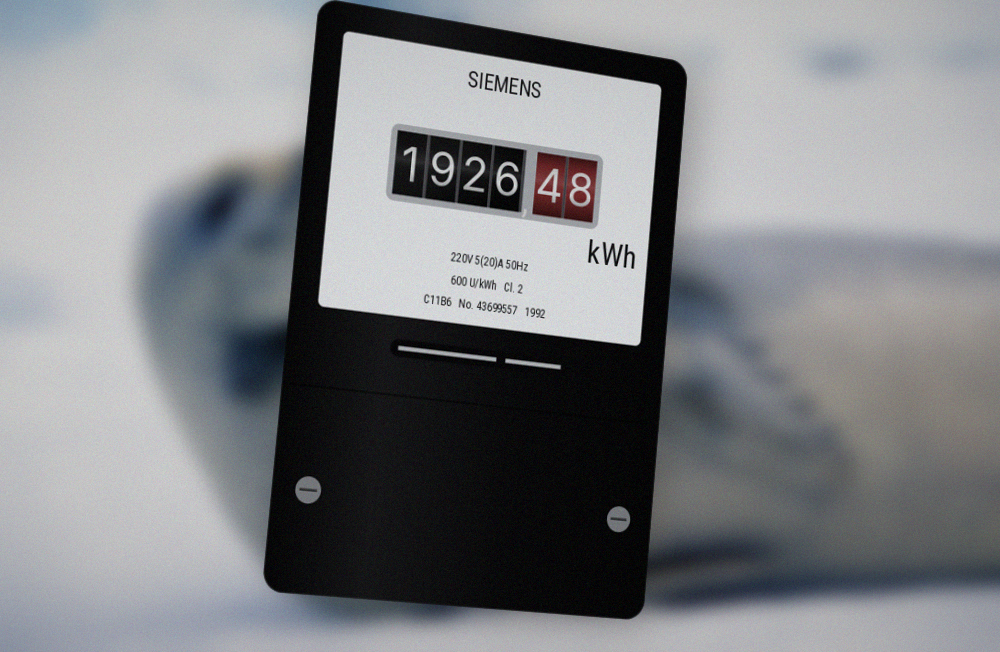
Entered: 1926.48,kWh
